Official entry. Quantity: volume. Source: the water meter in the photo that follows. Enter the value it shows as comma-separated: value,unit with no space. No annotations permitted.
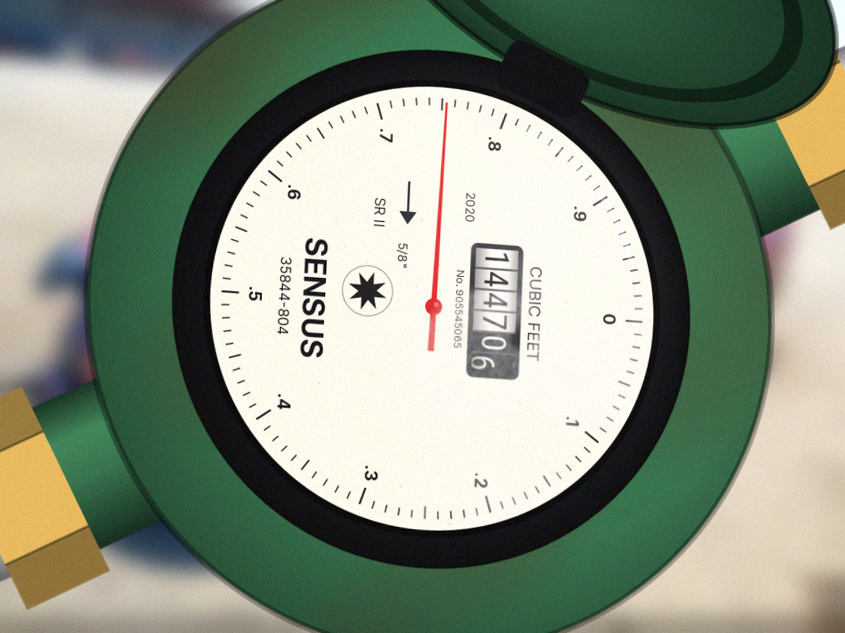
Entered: 144705.75,ft³
